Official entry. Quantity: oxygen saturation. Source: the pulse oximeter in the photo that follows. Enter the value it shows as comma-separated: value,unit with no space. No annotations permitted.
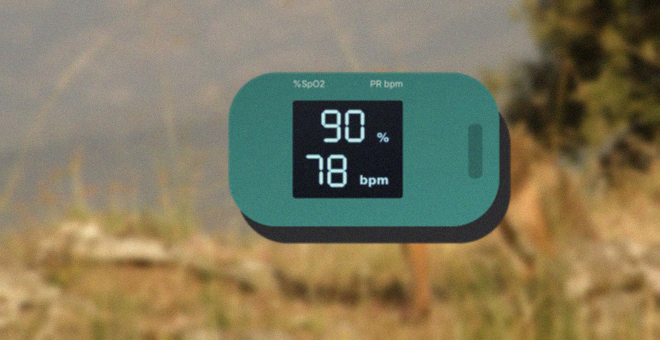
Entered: 90,%
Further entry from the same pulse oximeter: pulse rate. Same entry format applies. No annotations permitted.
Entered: 78,bpm
